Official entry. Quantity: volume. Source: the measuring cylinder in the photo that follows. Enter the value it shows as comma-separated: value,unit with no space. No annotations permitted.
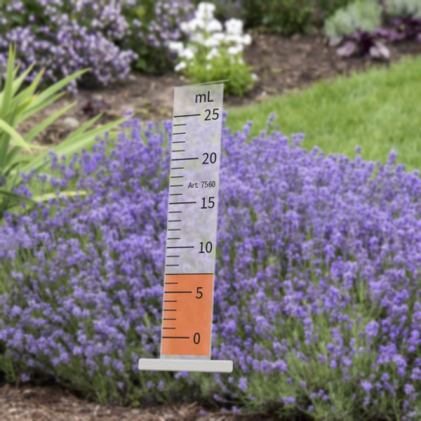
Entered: 7,mL
